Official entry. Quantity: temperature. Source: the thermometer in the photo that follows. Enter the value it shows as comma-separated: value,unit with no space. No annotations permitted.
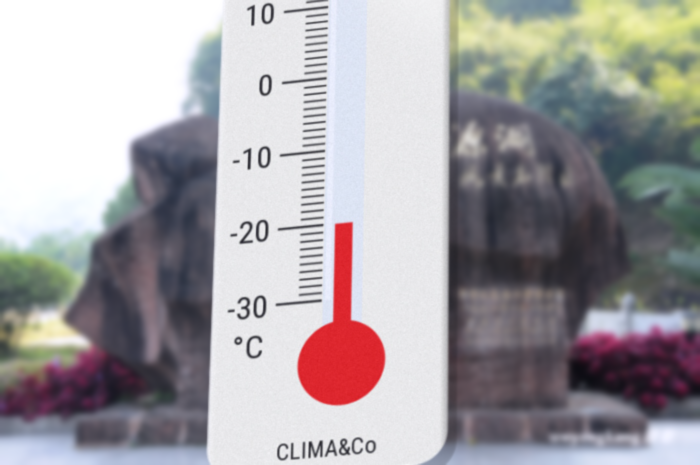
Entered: -20,°C
